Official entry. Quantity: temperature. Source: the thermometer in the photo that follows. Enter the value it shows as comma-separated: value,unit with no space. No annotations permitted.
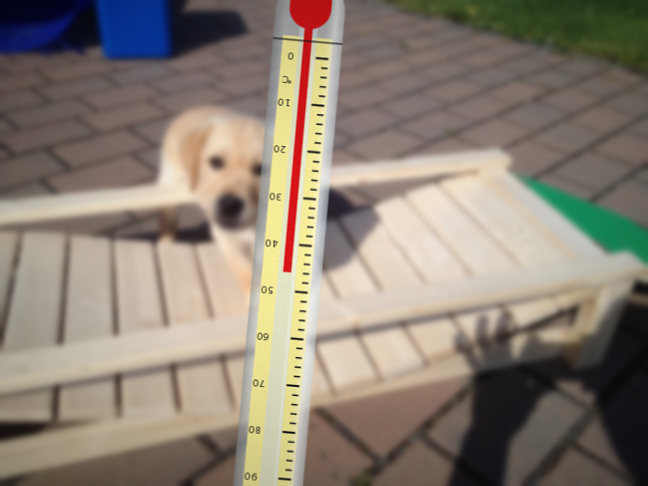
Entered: 46,°C
